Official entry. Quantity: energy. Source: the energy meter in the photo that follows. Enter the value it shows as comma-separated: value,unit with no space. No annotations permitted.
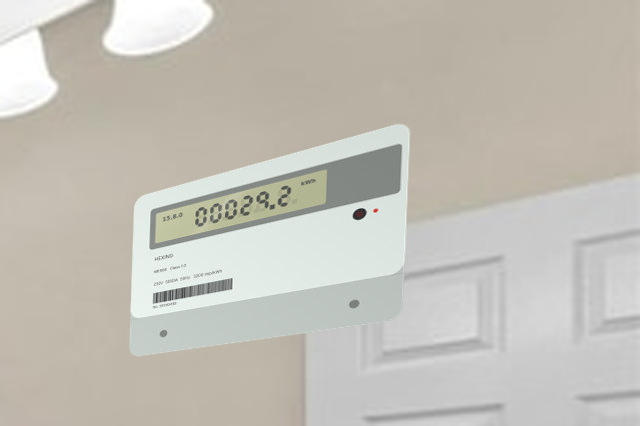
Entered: 29.2,kWh
